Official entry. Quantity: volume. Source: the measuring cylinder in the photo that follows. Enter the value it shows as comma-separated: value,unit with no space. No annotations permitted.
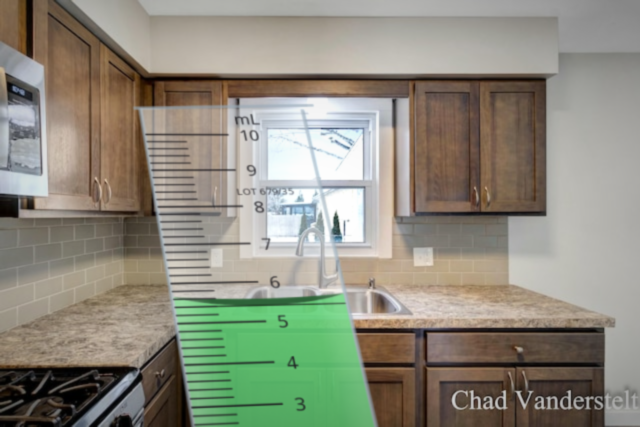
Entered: 5.4,mL
